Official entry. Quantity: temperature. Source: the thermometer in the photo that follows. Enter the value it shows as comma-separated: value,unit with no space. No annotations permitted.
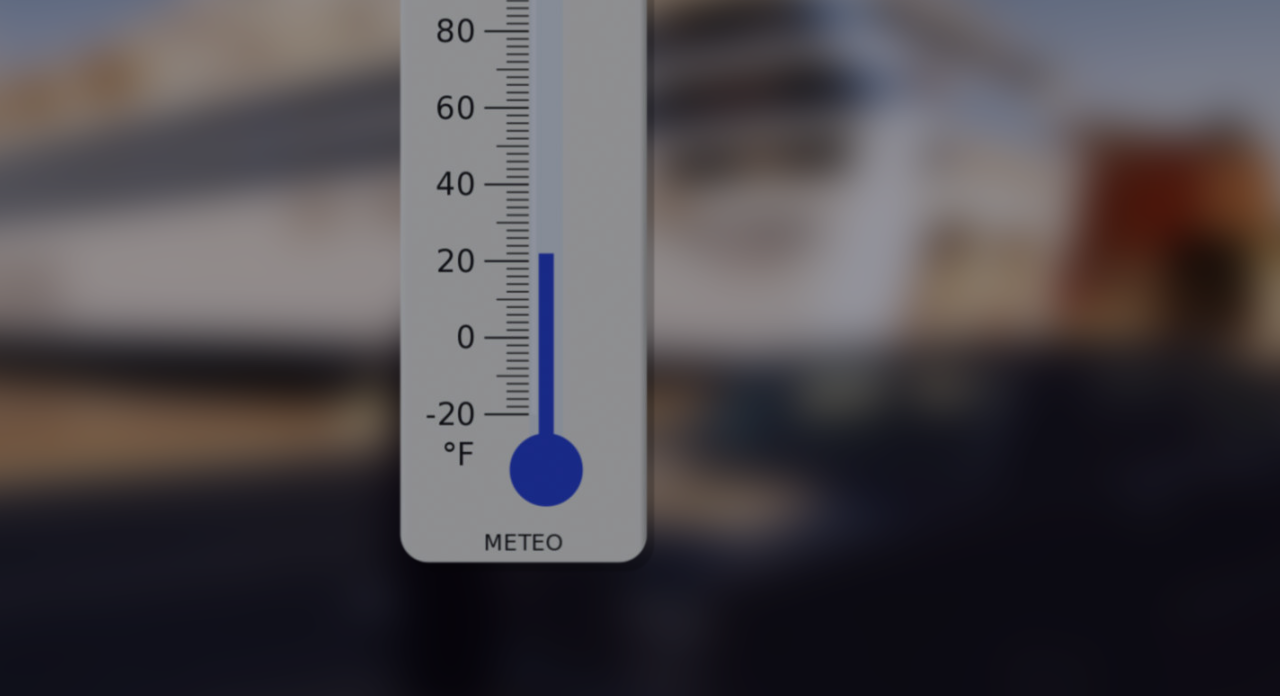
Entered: 22,°F
